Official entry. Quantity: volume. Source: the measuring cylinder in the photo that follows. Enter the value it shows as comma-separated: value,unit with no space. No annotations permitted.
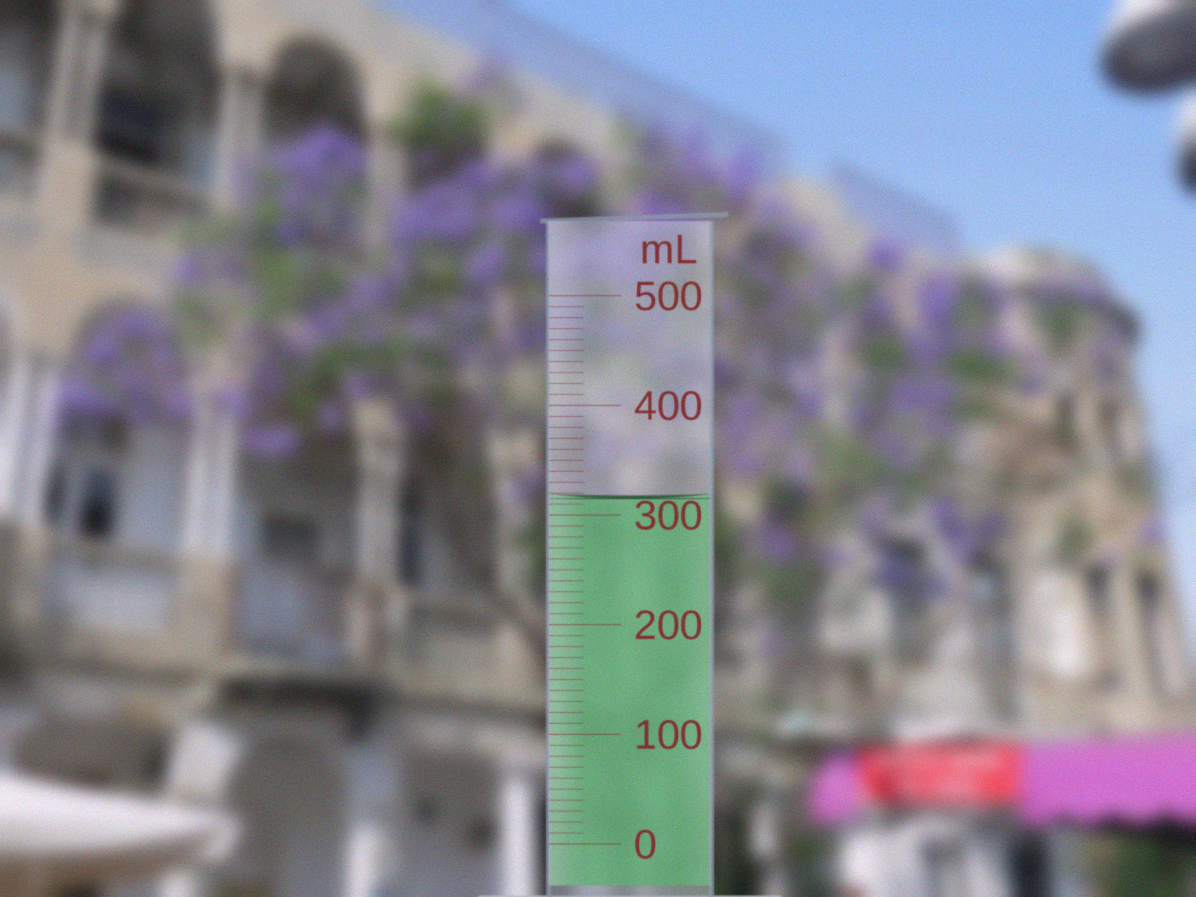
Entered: 315,mL
